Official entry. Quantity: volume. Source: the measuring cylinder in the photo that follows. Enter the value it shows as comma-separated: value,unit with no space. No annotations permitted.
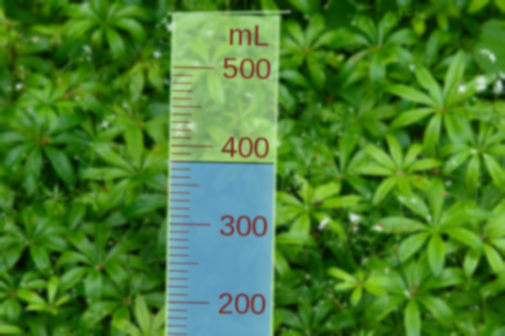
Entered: 380,mL
